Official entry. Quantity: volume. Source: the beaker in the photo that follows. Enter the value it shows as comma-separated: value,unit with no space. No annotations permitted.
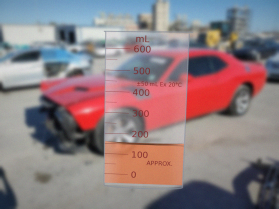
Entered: 150,mL
